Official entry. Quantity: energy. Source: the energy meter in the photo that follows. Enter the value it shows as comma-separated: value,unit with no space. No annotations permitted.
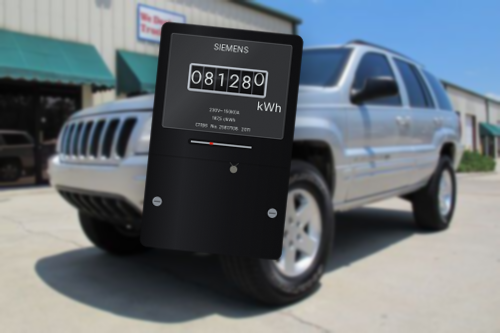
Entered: 81280,kWh
